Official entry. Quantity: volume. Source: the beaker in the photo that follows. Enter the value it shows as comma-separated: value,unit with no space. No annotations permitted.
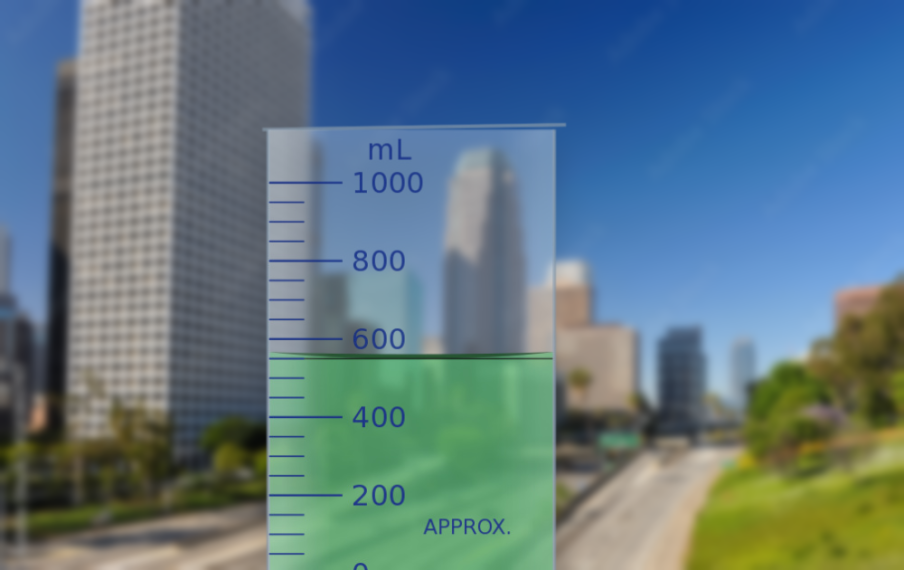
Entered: 550,mL
